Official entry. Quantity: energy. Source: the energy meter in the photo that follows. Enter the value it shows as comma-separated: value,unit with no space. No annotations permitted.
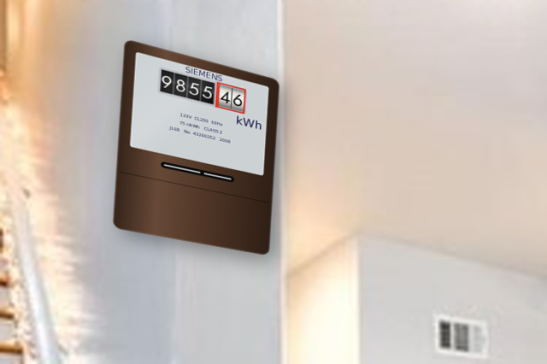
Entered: 9855.46,kWh
